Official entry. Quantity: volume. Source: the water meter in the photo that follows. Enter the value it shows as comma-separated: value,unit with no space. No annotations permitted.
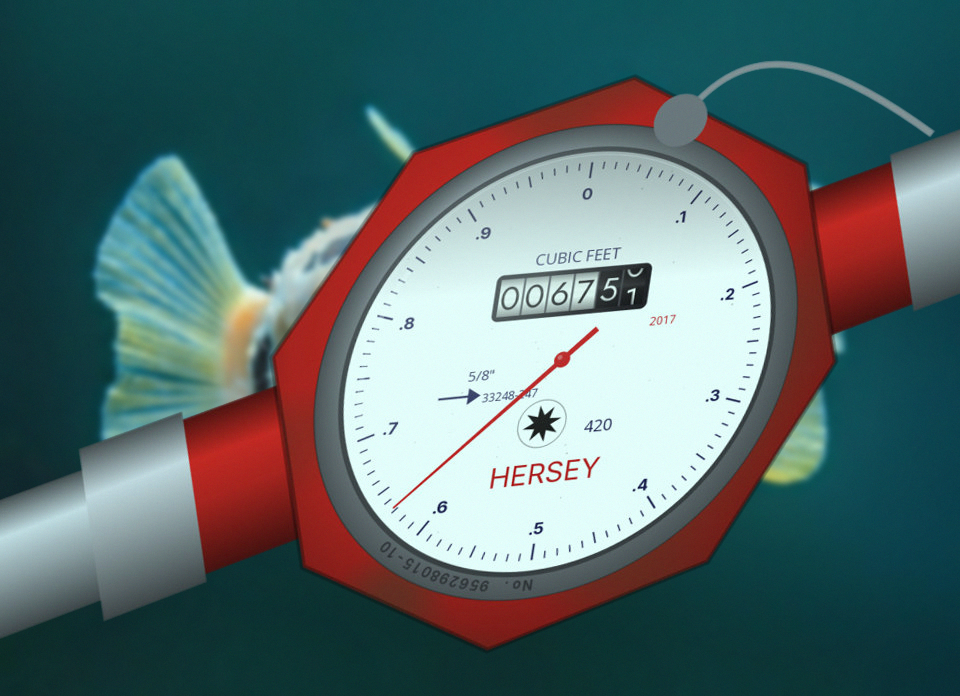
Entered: 6750.63,ft³
